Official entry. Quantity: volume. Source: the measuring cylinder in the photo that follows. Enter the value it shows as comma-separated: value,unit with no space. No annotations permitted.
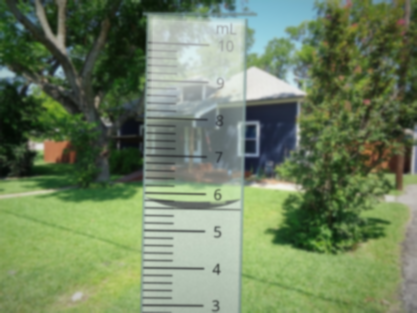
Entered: 5.6,mL
